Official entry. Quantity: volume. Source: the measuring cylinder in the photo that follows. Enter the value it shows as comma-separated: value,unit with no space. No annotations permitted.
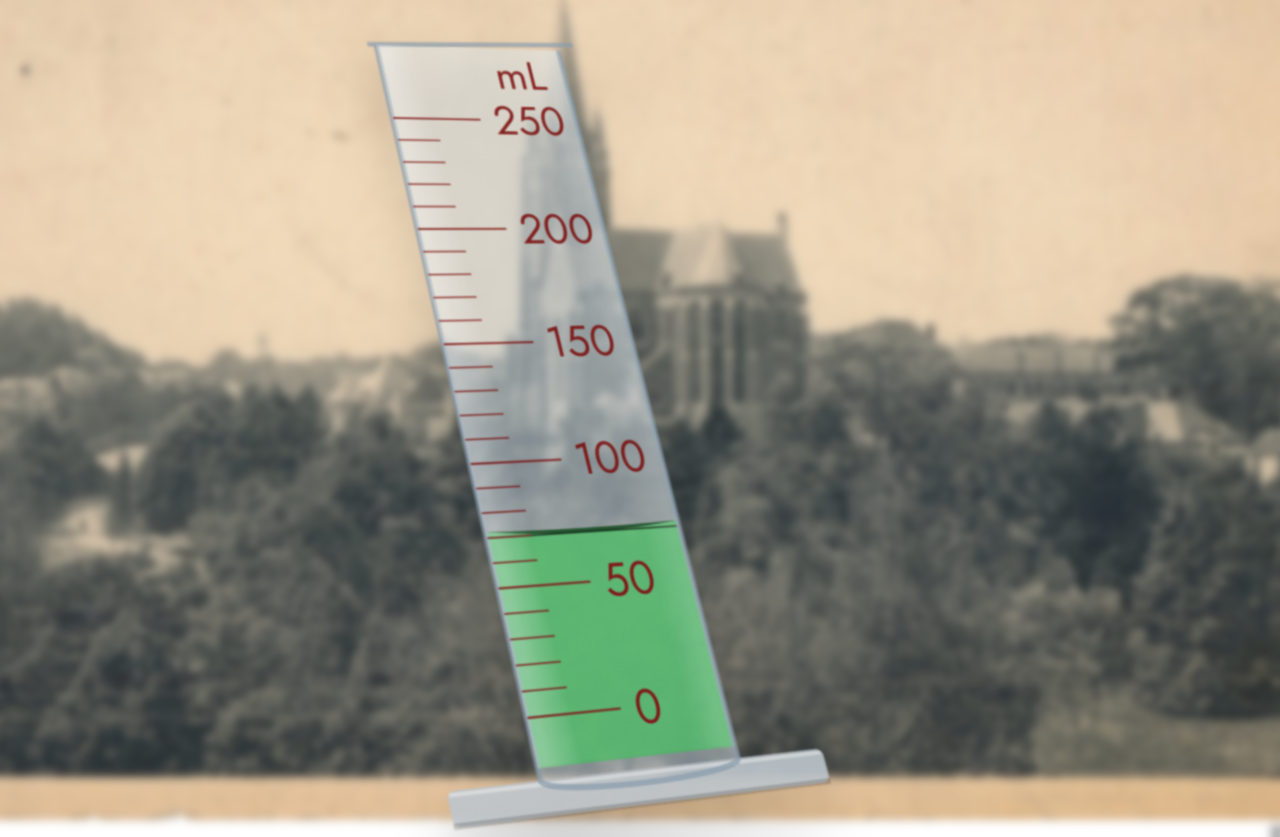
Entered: 70,mL
